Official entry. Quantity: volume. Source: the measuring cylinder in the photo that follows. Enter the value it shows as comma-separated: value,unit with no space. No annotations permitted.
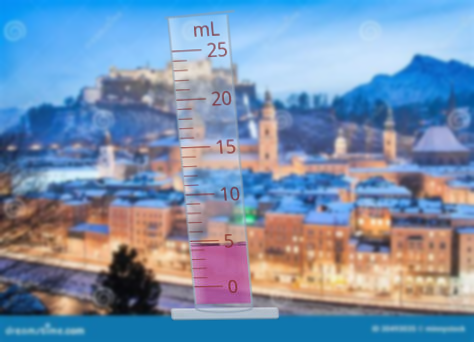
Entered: 4.5,mL
